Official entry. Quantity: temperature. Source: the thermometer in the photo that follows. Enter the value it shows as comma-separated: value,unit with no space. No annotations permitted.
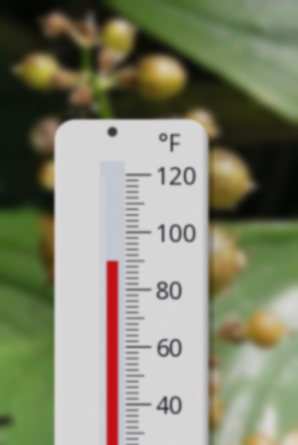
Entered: 90,°F
